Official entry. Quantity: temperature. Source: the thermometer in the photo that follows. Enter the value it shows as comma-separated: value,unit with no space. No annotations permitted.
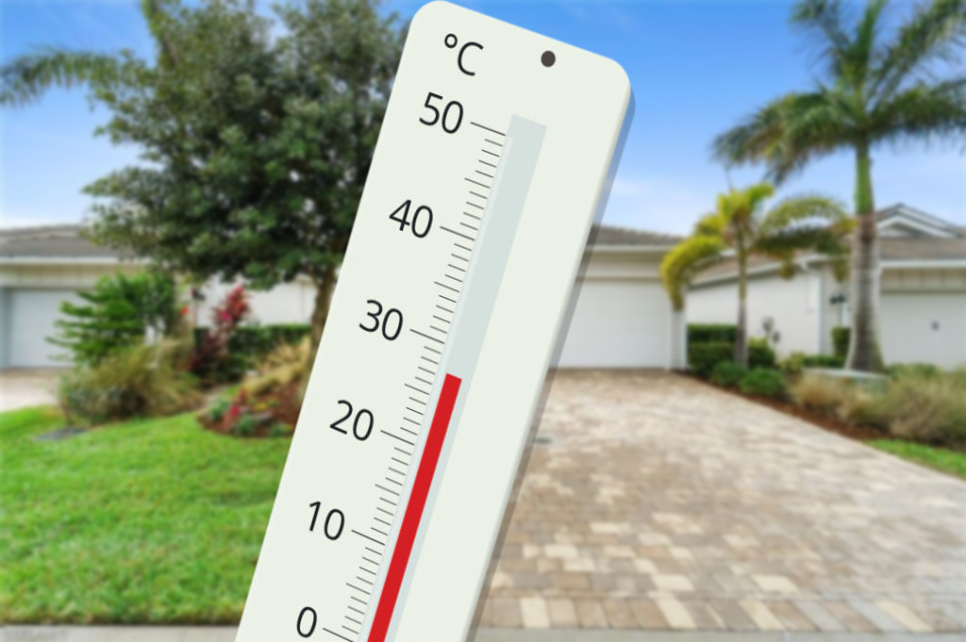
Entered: 27.5,°C
